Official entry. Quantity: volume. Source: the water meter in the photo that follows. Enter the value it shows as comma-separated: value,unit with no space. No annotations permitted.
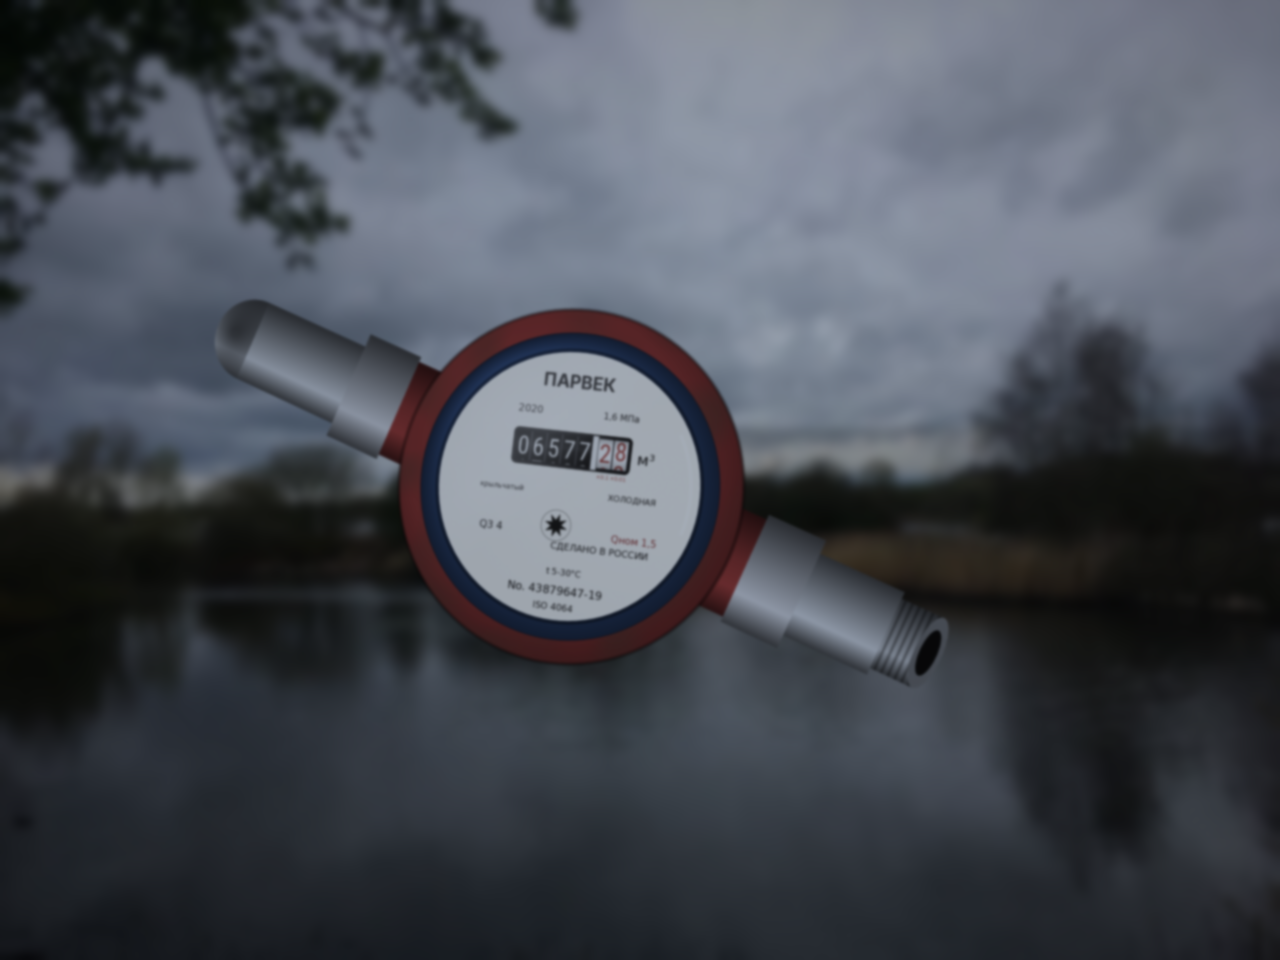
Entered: 6577.28,m³
